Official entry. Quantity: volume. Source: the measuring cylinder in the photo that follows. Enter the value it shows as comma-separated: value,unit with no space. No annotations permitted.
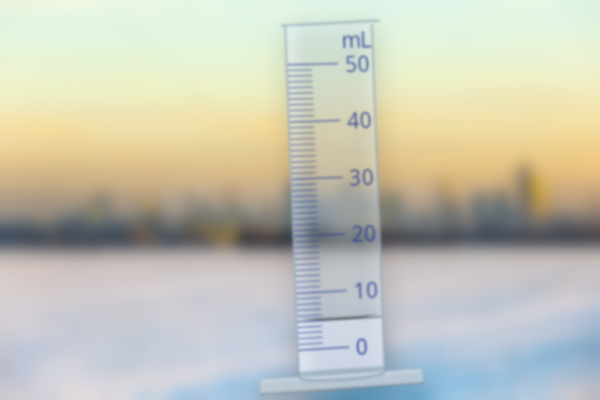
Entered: 5,mL
